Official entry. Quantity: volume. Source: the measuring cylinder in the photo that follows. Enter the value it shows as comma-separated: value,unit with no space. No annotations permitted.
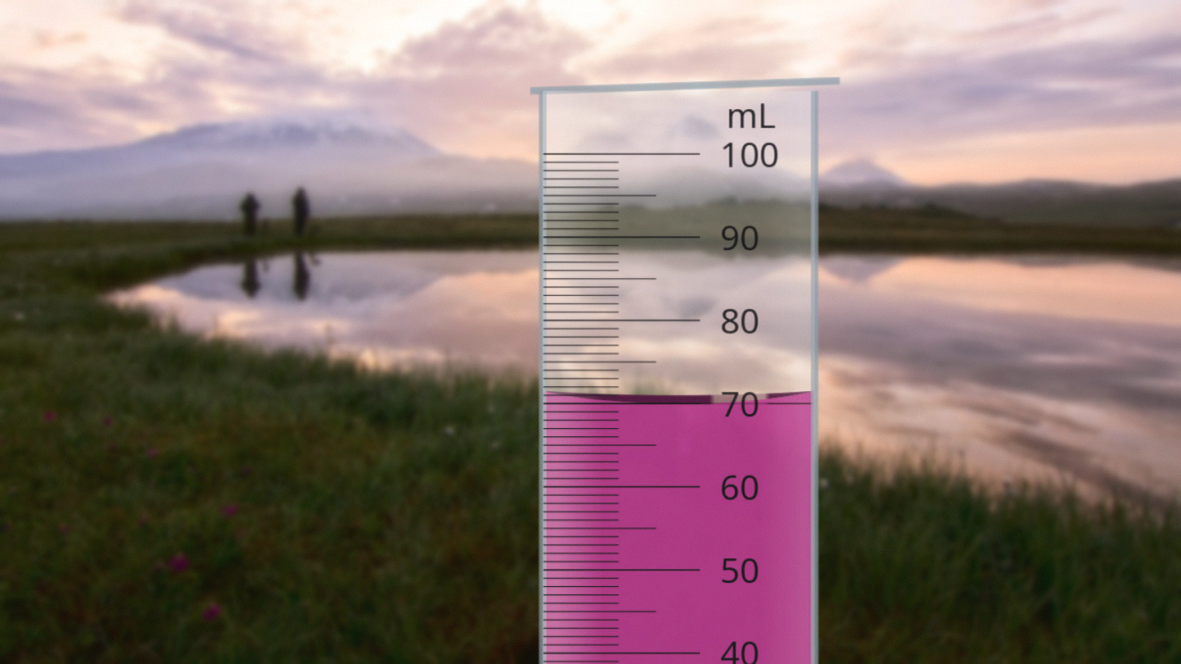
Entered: 70,mL
